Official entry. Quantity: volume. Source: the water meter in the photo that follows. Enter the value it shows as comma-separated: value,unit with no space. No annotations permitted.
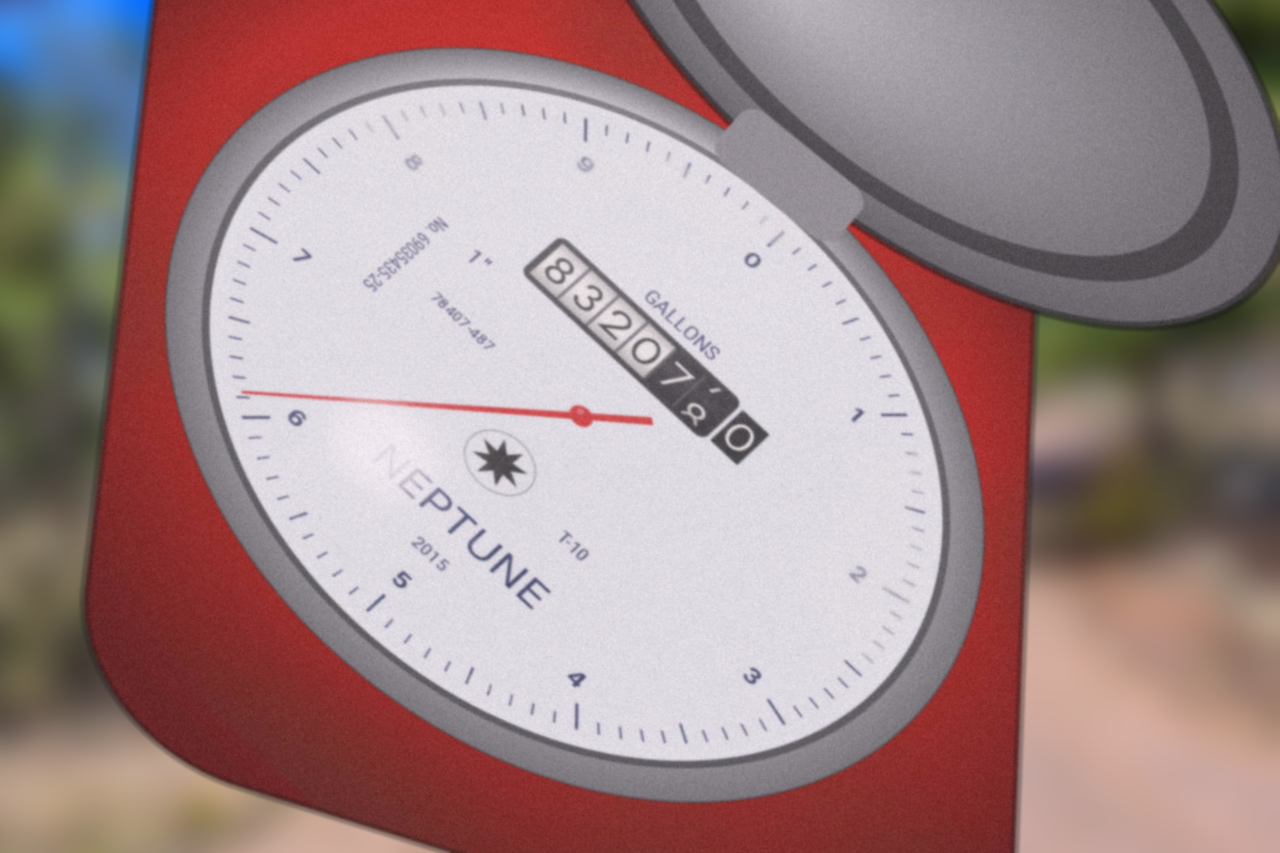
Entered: 8320776.1,gal
